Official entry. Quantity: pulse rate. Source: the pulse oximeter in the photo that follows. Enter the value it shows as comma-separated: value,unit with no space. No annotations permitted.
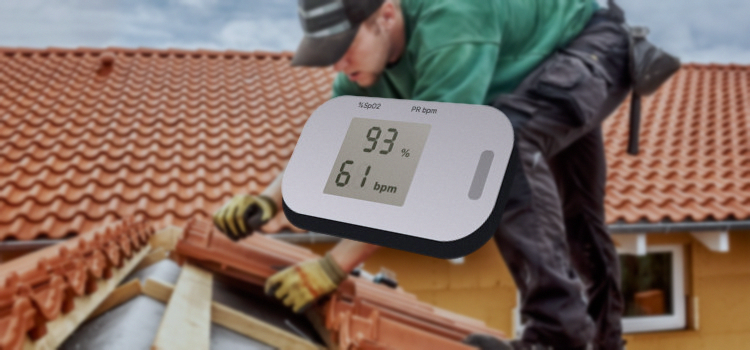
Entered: 61,bpm
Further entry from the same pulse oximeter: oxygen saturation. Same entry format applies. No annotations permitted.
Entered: 93,%
